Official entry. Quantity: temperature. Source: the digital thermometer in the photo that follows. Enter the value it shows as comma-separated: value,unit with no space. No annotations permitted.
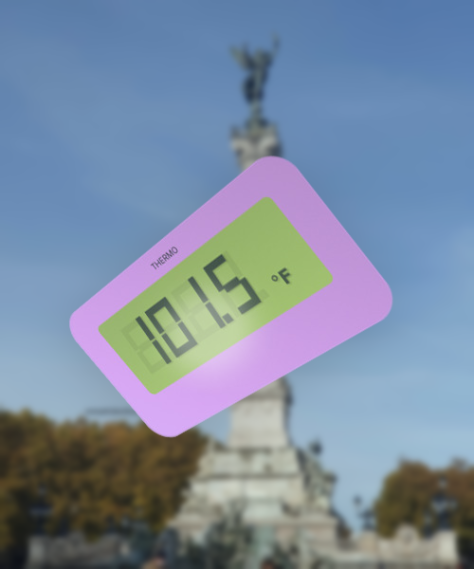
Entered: 101.5,°F
